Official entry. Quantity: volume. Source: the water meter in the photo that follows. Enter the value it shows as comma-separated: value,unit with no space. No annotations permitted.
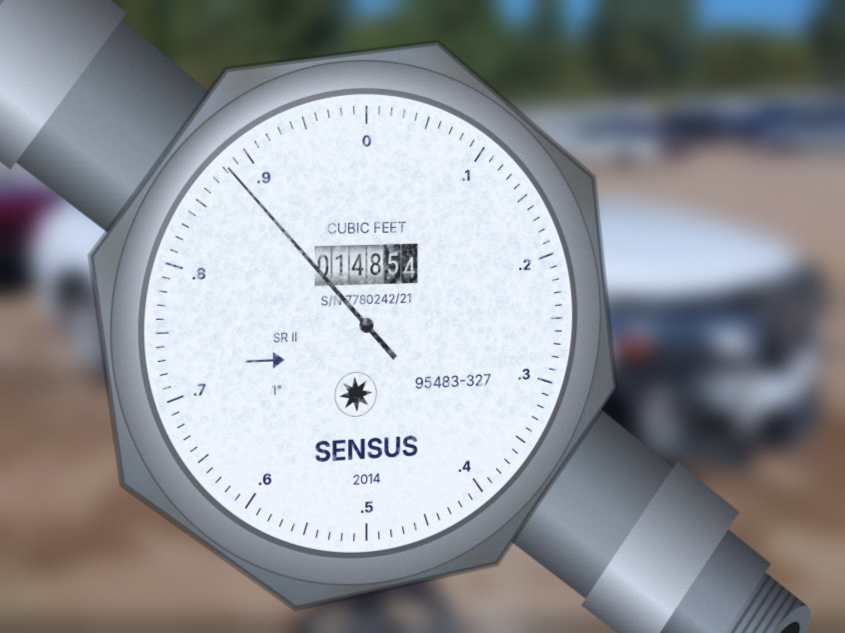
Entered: 14853.88,ft³
